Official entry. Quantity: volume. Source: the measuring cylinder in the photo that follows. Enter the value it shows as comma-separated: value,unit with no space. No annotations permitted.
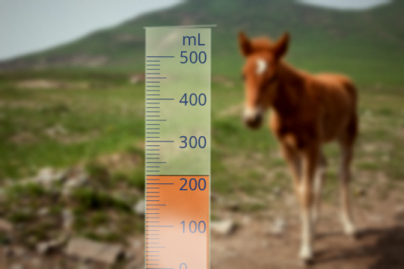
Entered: 220,mL
